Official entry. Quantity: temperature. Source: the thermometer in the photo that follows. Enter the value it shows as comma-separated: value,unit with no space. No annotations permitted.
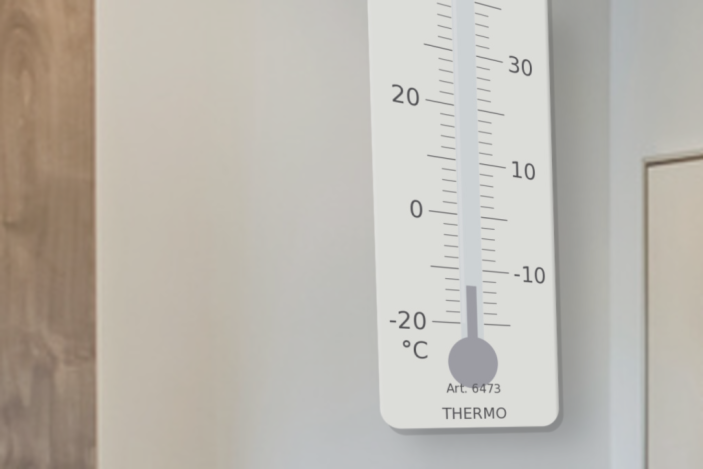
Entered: -13,°C
